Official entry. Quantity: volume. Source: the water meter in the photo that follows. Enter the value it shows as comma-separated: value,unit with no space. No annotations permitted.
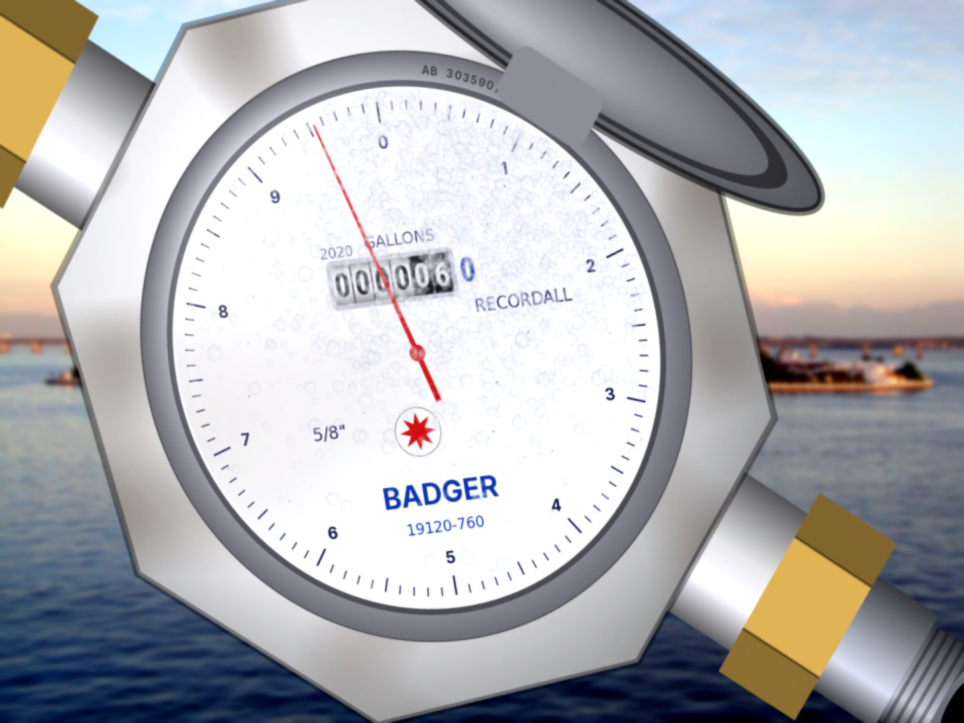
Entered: 59.5,gal
